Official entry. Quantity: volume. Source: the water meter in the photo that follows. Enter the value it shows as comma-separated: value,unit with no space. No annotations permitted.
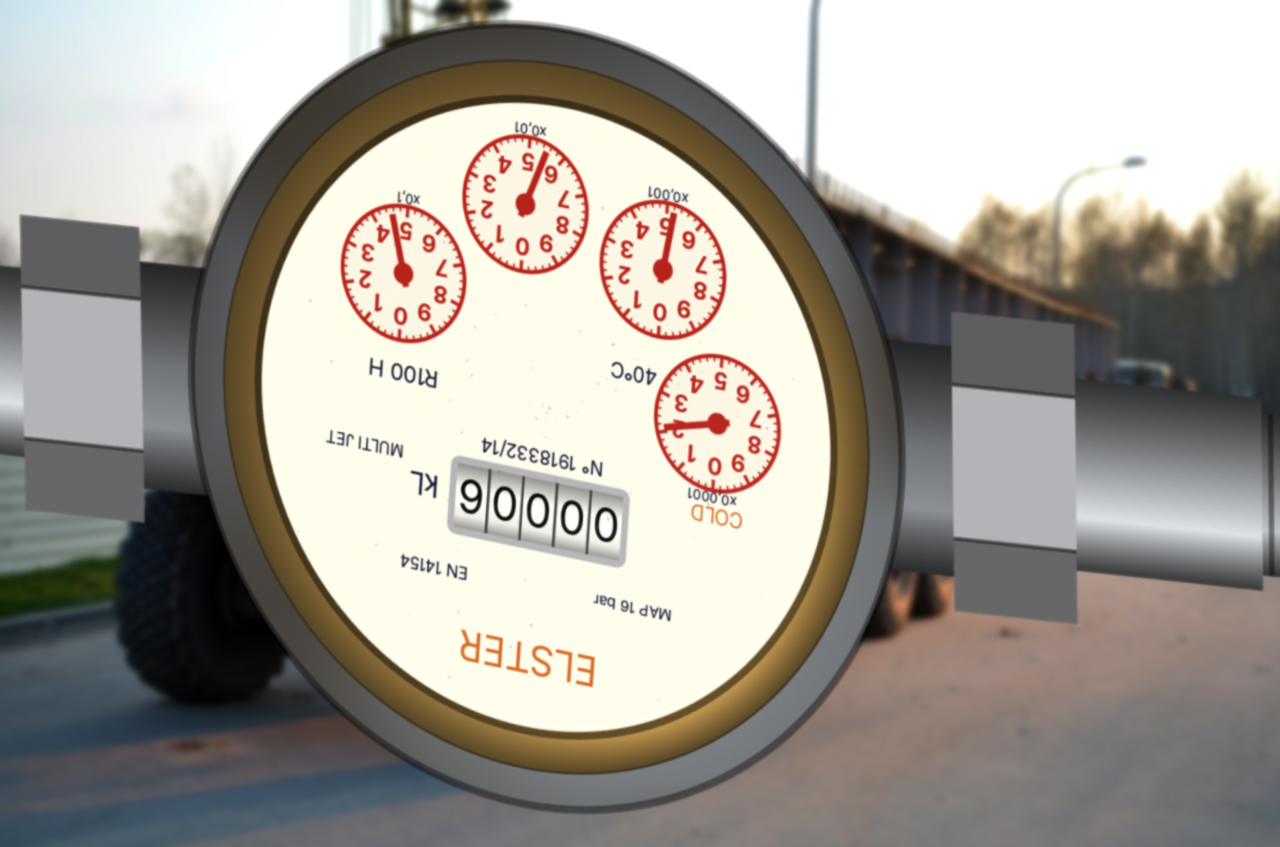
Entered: 6.4552,kL
